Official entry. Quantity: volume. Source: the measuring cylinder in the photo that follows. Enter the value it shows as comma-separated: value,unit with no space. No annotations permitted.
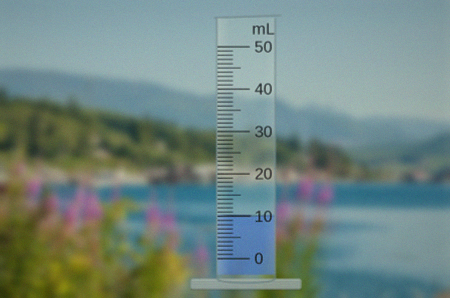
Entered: 10,mL
